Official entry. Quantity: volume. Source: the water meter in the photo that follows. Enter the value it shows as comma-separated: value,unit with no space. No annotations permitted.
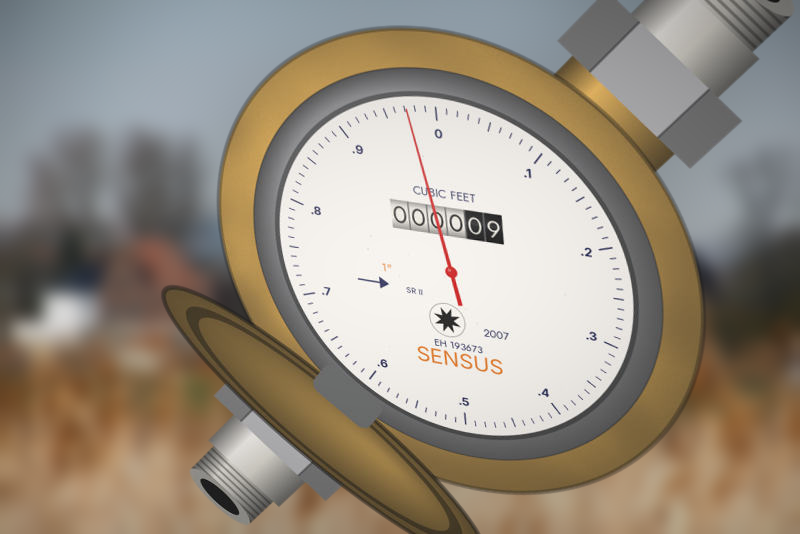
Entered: 8.97,ft³
